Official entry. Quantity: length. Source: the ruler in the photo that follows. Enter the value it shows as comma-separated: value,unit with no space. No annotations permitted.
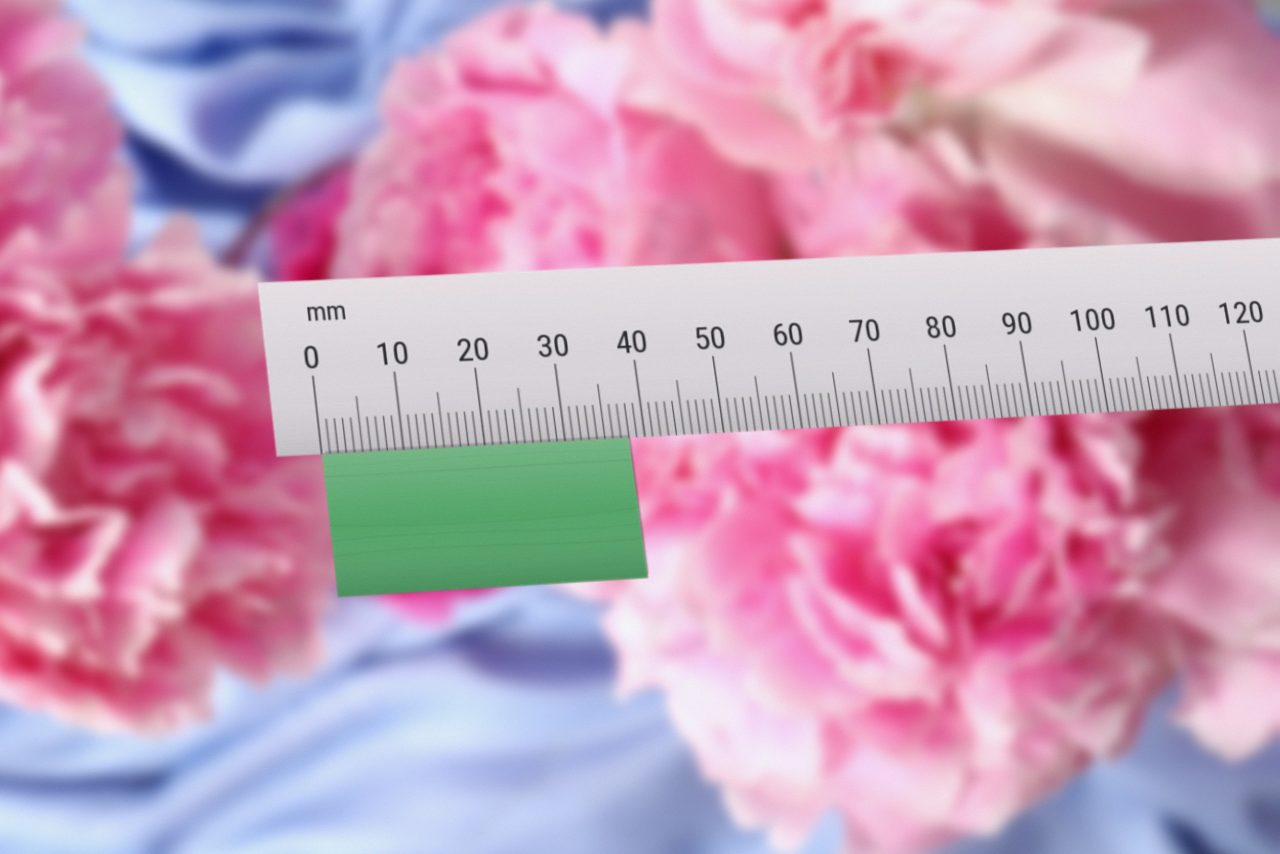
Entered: 38,mm
